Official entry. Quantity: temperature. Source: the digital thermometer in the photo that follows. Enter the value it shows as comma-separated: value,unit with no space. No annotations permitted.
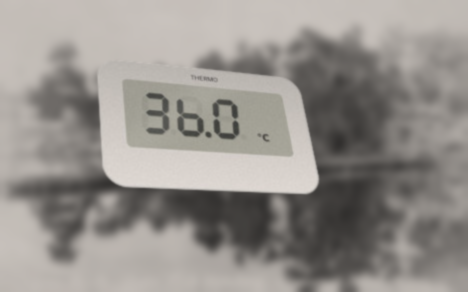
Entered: 36.0,°C
